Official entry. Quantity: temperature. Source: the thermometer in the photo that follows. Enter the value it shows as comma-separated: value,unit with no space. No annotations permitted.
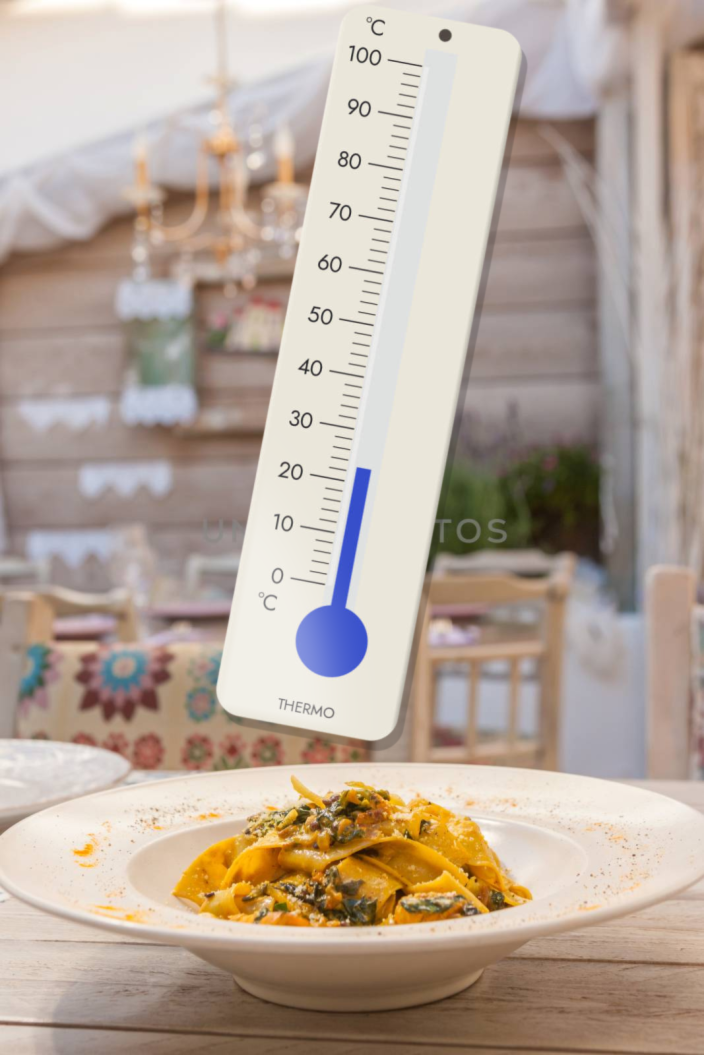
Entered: 23,°C
